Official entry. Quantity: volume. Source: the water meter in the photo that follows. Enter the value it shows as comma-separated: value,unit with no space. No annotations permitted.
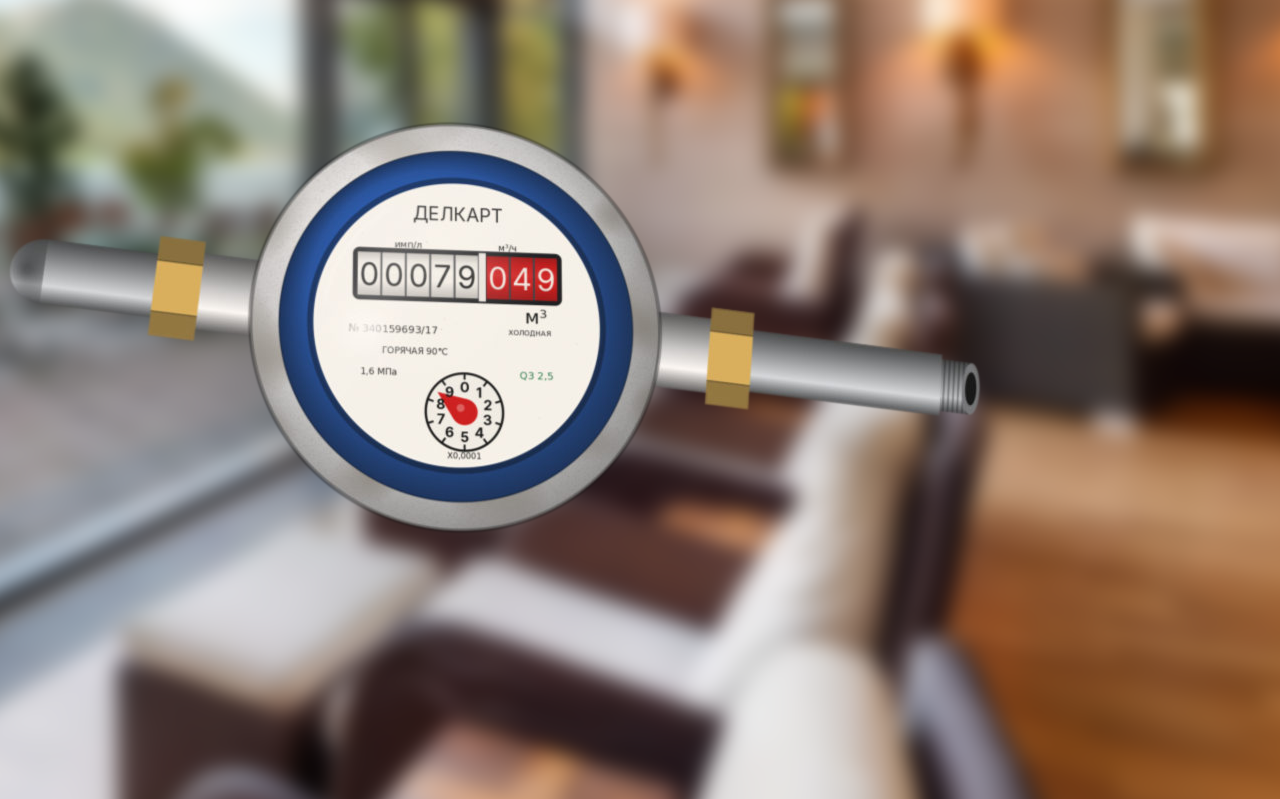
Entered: 79.0498,m³
